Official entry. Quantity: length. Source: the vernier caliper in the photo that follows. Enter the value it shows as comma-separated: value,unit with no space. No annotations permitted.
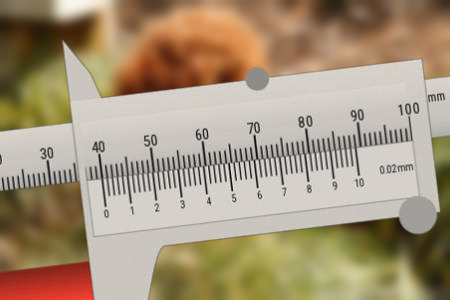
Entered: 40.0,mm
